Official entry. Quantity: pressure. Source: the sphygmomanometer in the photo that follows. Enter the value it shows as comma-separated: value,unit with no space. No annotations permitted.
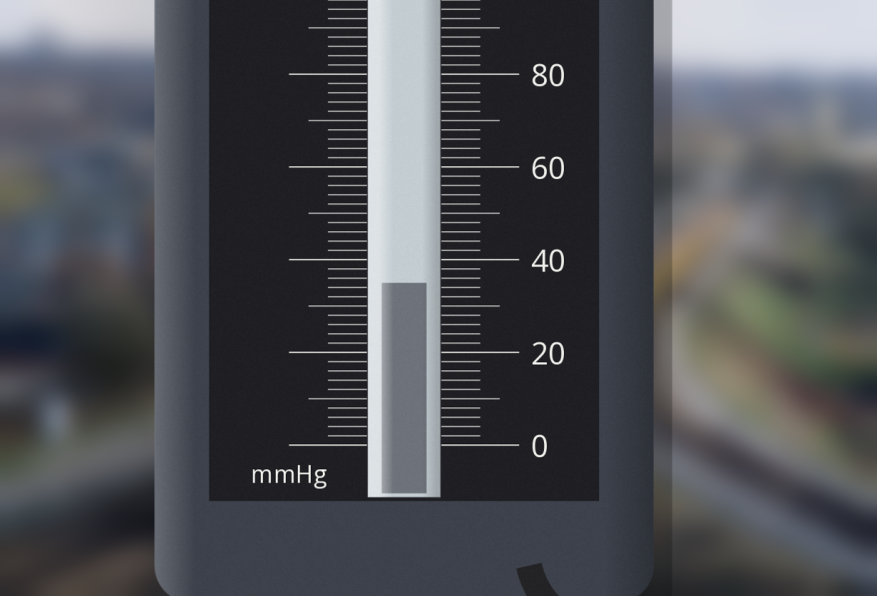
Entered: 35,mmHg
